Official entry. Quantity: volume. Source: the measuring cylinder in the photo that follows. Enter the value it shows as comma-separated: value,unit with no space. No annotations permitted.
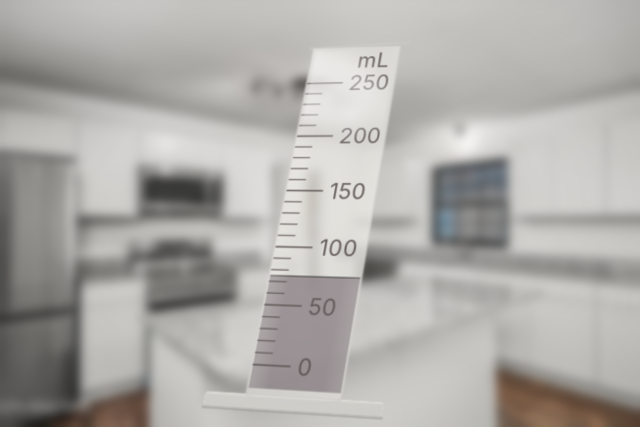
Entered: 75,mL
